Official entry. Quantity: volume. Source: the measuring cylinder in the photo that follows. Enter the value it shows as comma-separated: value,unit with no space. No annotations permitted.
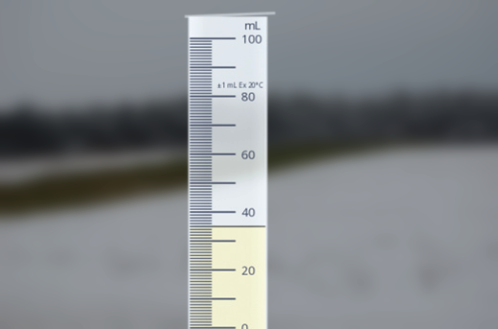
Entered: 35,mL
